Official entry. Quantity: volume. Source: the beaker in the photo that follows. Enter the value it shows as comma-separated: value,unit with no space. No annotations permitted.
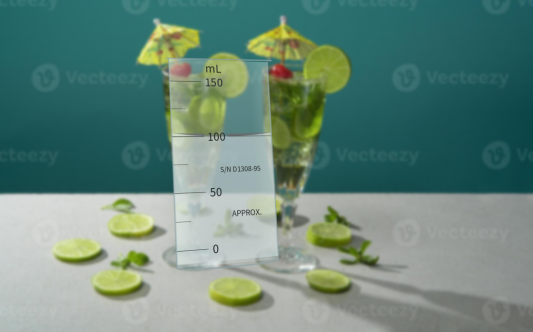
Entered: 100,mL
